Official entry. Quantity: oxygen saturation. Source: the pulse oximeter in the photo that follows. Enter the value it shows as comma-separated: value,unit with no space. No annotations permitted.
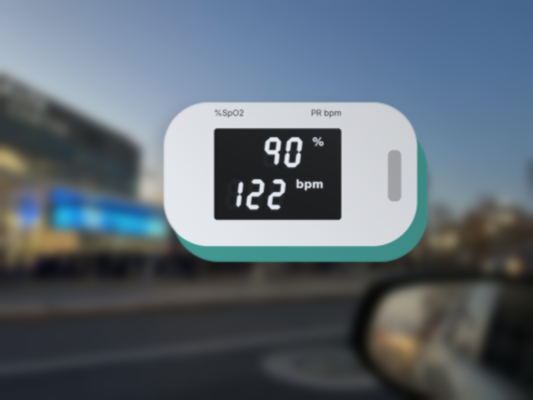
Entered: 90,%
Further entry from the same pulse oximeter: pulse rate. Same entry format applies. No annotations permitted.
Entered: 122,bpm
